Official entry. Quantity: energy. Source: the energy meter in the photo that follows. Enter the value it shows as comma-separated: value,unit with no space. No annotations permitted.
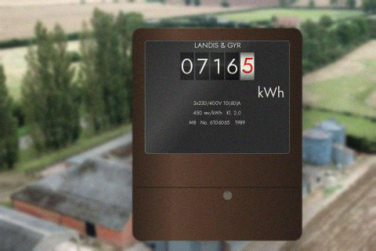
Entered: 716.5,kWh
